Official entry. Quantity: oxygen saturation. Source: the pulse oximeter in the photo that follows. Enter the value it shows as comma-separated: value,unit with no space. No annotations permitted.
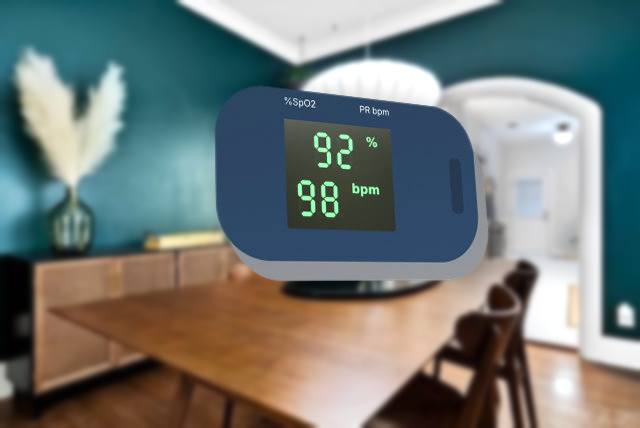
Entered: 92,%
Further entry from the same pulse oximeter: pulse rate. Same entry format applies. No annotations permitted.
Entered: 98,bpm
